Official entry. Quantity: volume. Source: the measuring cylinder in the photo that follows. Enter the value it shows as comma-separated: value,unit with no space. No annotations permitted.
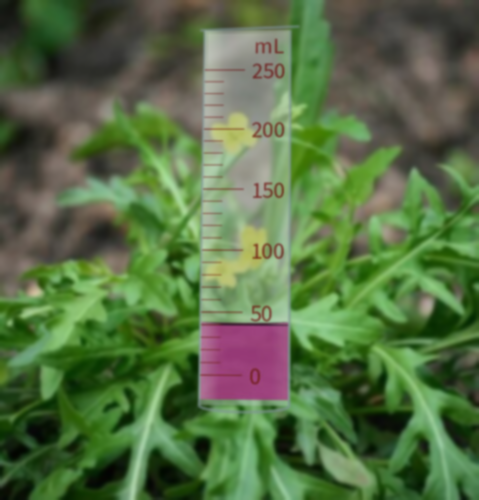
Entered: 40,mL
